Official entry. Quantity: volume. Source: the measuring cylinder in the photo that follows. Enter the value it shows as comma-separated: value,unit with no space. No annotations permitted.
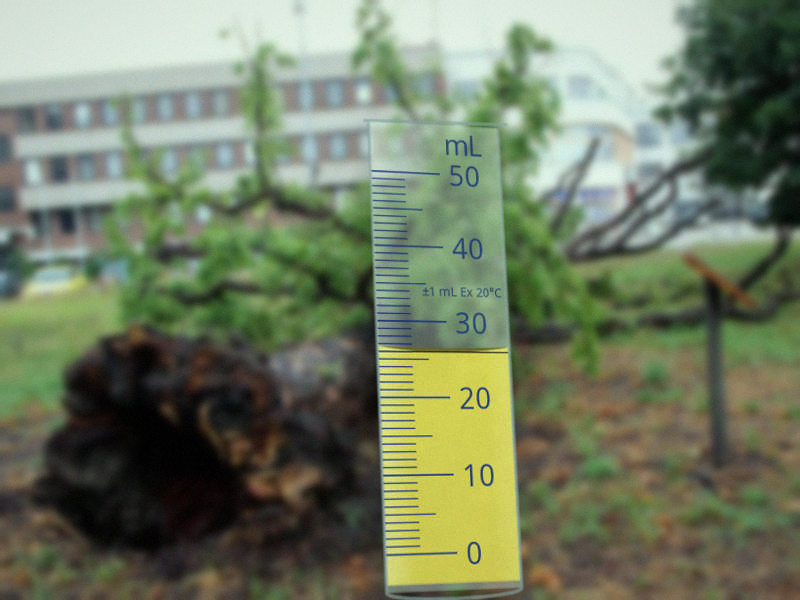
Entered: 26,mL
